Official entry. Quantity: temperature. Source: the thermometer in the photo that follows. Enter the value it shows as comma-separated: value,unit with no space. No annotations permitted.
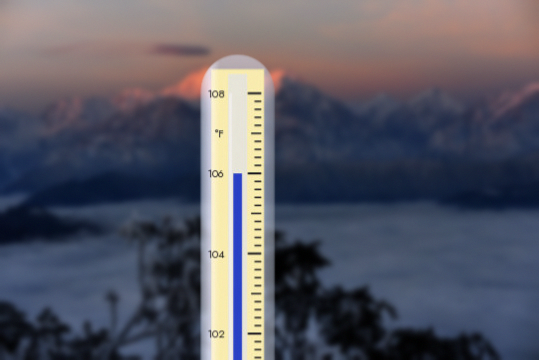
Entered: 106,°F
